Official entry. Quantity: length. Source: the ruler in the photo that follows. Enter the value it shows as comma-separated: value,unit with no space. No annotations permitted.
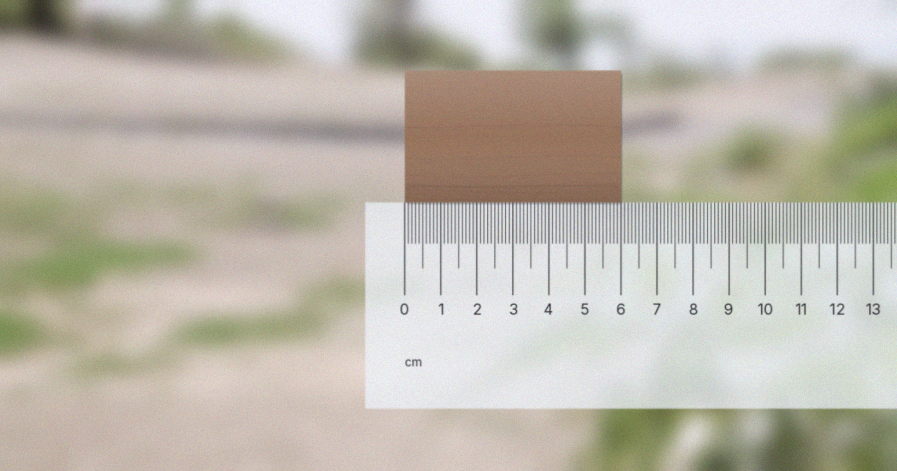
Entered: 6,cm
